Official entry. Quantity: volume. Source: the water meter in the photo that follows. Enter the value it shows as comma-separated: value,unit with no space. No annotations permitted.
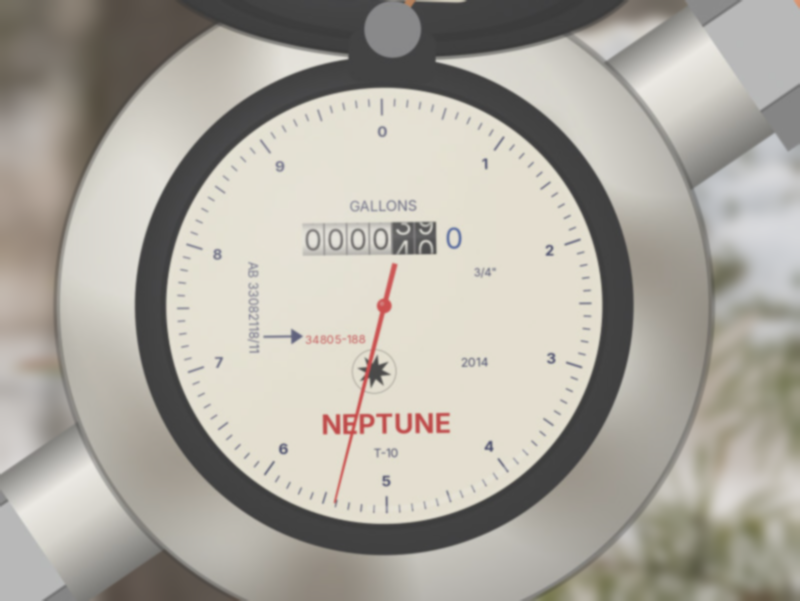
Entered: 395.4,gal
